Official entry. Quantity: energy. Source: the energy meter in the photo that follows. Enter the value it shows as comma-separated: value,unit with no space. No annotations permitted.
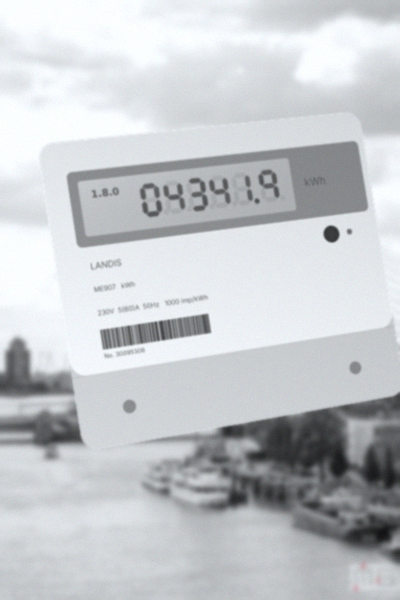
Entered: 4341.9,kWh
